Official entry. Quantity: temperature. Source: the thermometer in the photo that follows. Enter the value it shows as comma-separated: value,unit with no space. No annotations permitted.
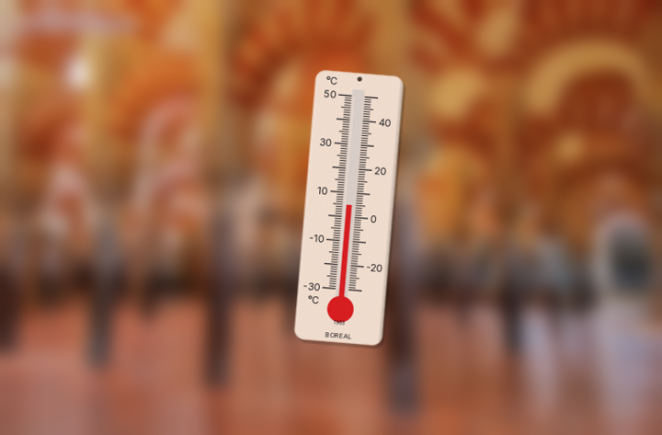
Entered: 5,°C
